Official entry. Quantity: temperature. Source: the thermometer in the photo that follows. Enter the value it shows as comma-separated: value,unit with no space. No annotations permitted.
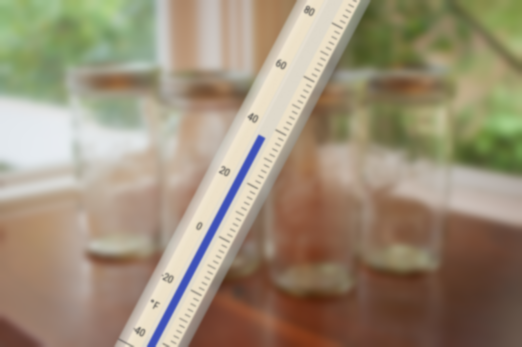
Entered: 36,°F
